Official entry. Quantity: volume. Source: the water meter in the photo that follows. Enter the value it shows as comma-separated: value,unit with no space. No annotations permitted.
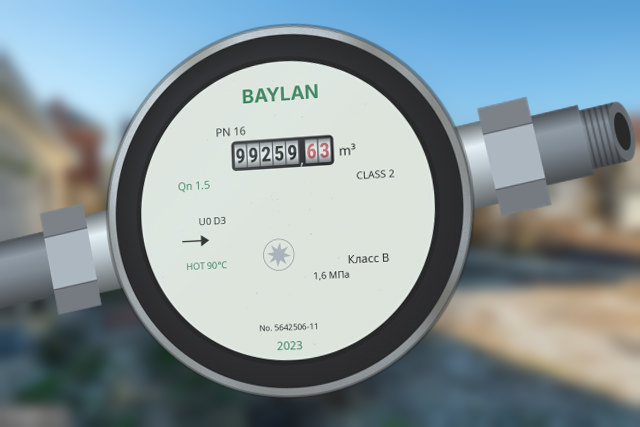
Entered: 99259.63,m³
